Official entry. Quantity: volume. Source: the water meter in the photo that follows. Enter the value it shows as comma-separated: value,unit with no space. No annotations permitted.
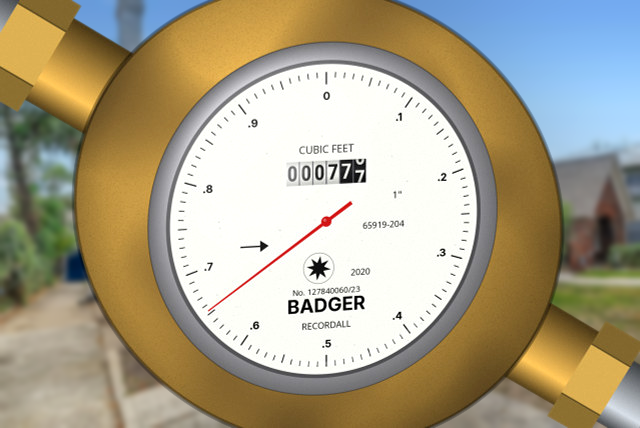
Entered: 776.65,ft³
